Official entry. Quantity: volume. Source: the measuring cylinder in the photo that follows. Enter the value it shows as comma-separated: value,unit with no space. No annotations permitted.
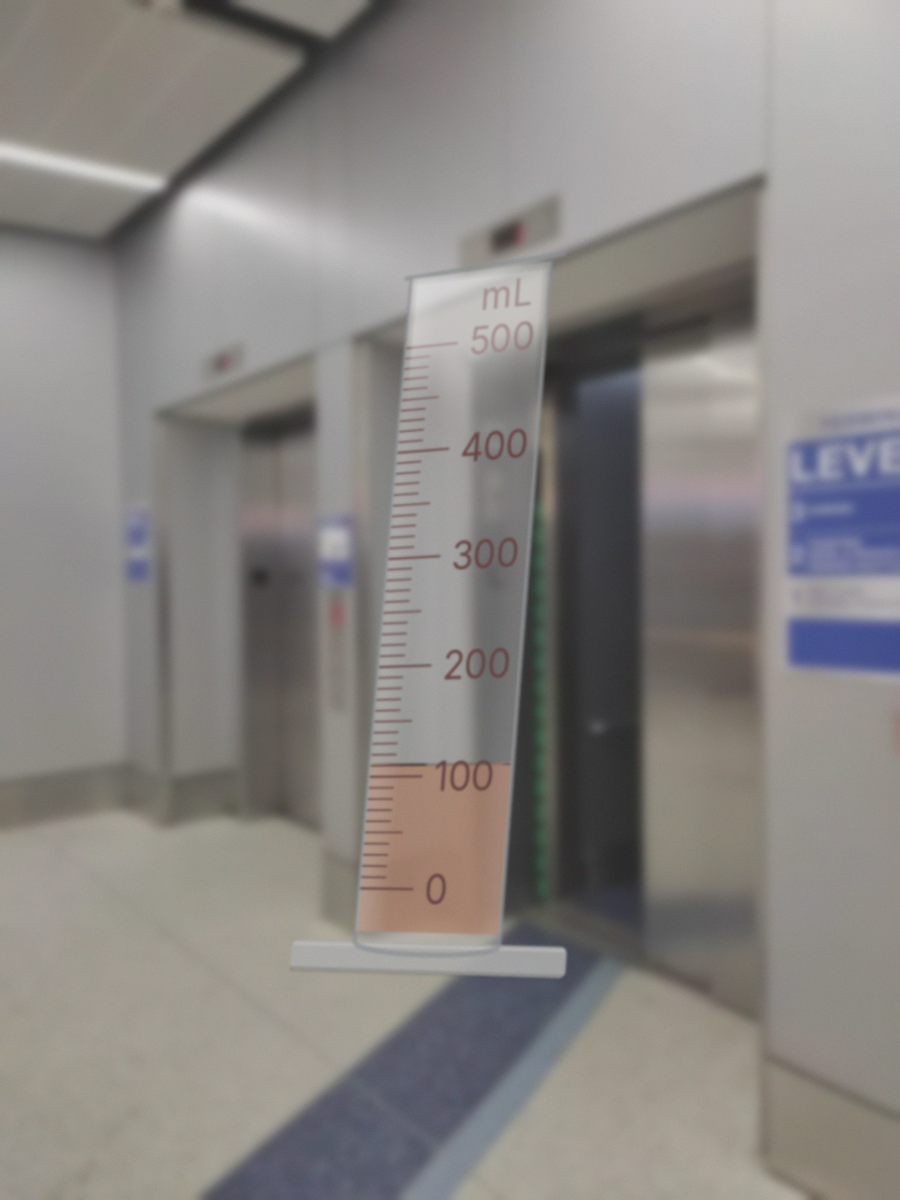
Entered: 110,mL
